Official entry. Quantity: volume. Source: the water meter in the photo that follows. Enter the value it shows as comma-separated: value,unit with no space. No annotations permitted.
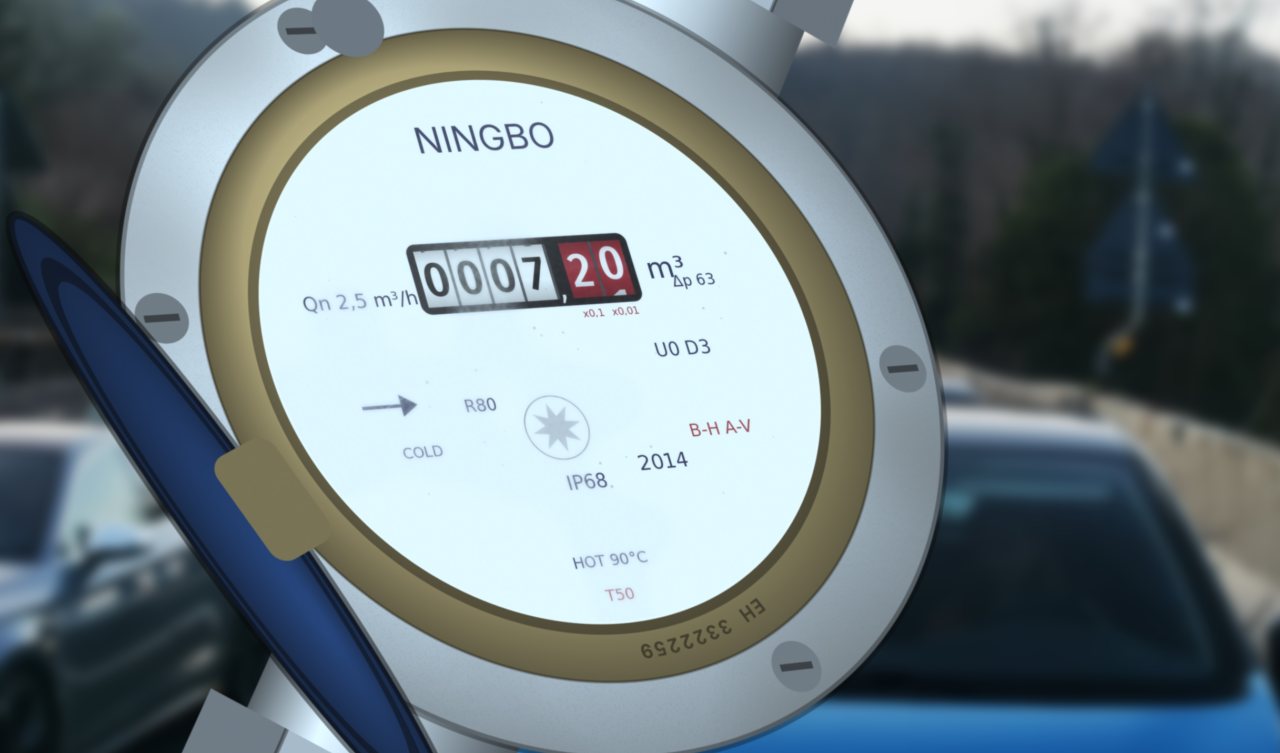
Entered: 7.20,m³
